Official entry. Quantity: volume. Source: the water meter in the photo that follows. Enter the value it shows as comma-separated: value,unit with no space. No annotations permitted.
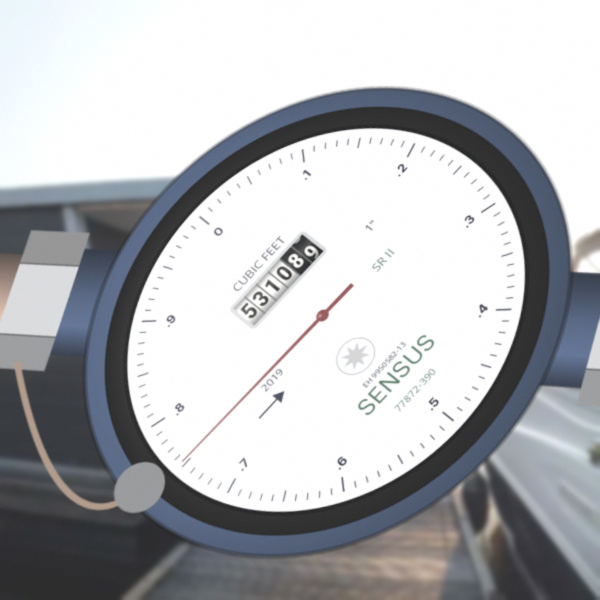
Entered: 531088.75,ft³
